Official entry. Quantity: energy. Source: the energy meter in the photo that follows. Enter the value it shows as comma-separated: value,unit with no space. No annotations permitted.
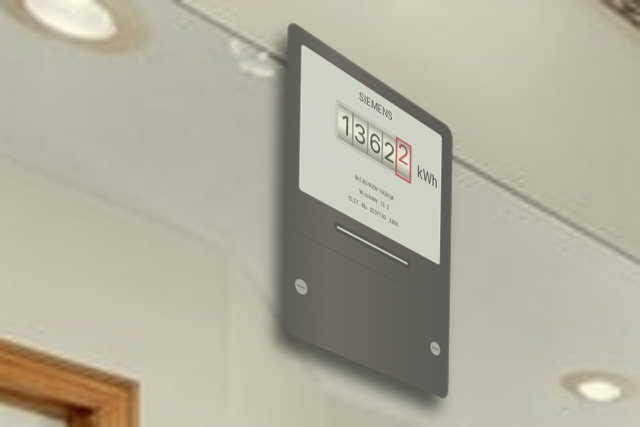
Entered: 1362.2,kWh
